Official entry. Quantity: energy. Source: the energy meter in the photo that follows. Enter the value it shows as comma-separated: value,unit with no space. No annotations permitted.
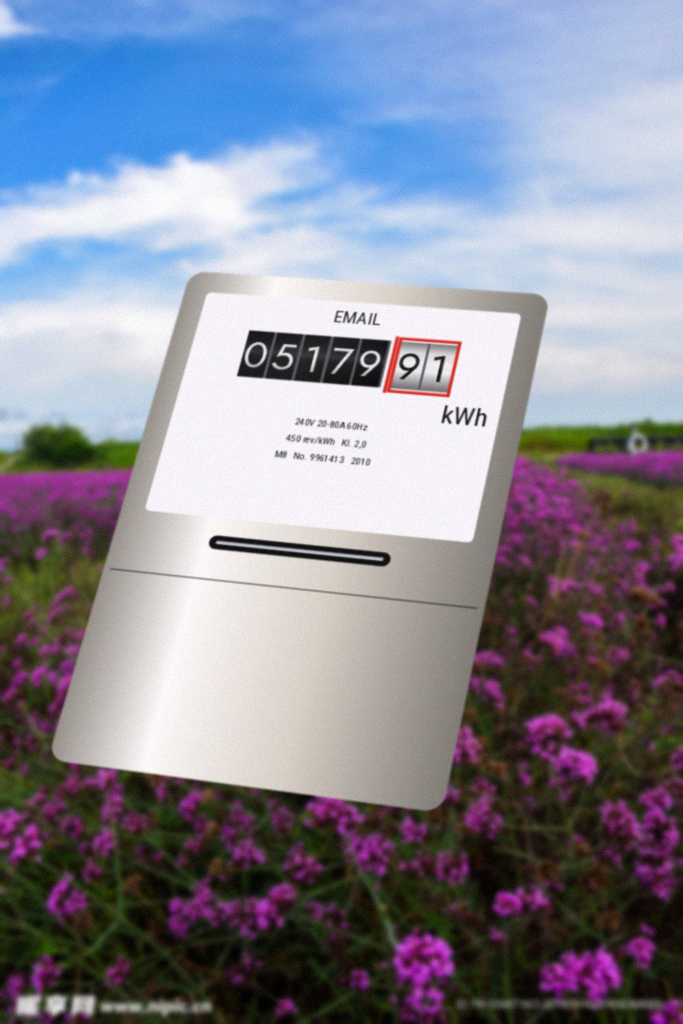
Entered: 5179.91,kWh
